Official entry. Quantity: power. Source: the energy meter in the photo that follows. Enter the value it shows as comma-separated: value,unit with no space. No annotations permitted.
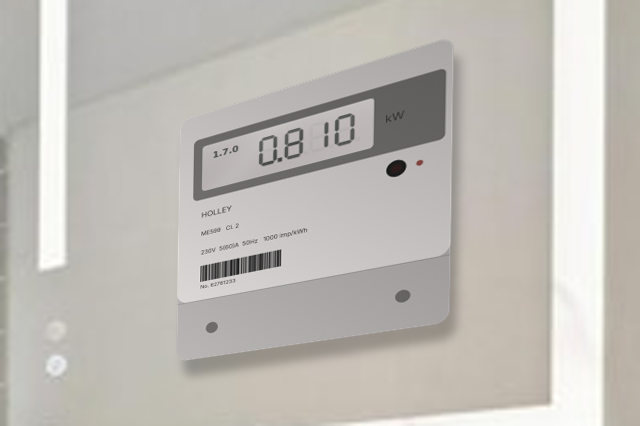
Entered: 0.810,kW
